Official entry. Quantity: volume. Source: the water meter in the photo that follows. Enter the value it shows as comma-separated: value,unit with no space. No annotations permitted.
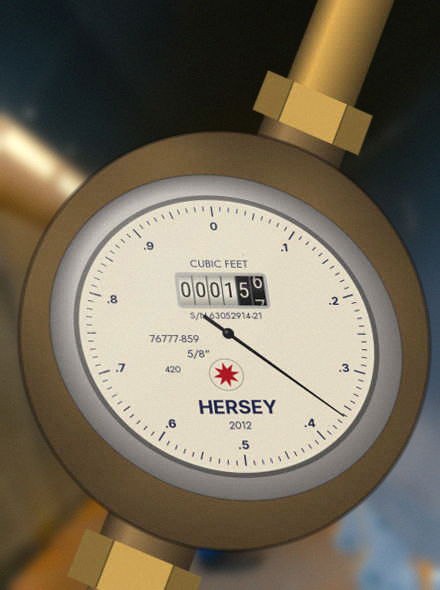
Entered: 156.36,ft³
